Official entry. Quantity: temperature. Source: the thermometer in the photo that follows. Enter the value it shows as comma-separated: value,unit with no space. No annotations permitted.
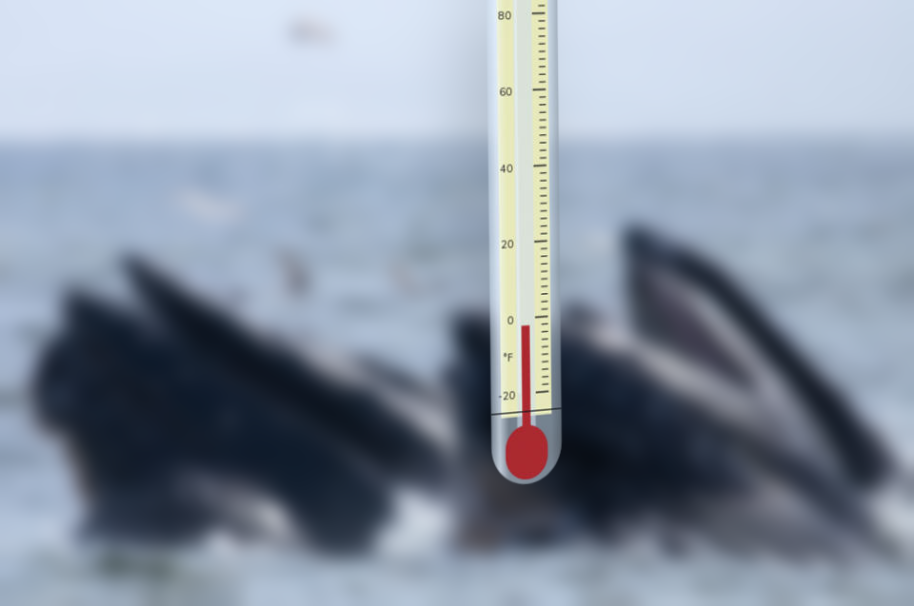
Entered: -2,°F
